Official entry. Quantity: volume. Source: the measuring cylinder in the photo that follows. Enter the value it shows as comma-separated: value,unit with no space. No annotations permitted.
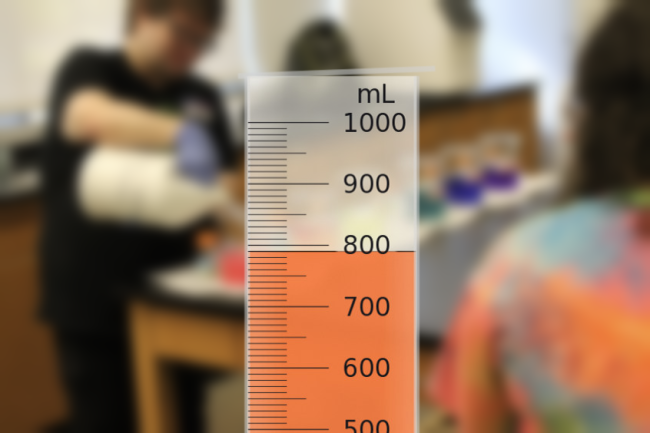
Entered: 790,mL
